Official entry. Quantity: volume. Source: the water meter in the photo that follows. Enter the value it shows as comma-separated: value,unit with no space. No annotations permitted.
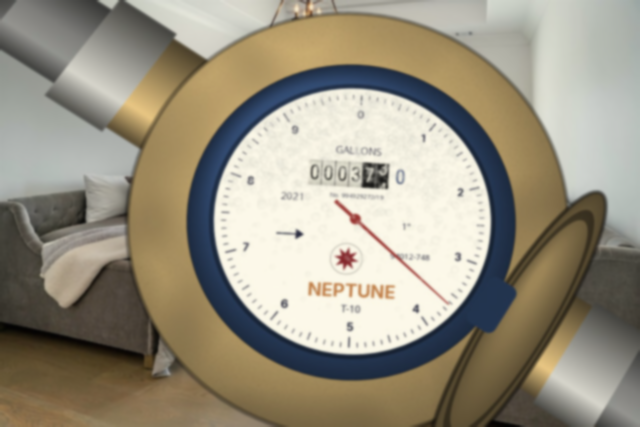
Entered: 3733.6,gal
